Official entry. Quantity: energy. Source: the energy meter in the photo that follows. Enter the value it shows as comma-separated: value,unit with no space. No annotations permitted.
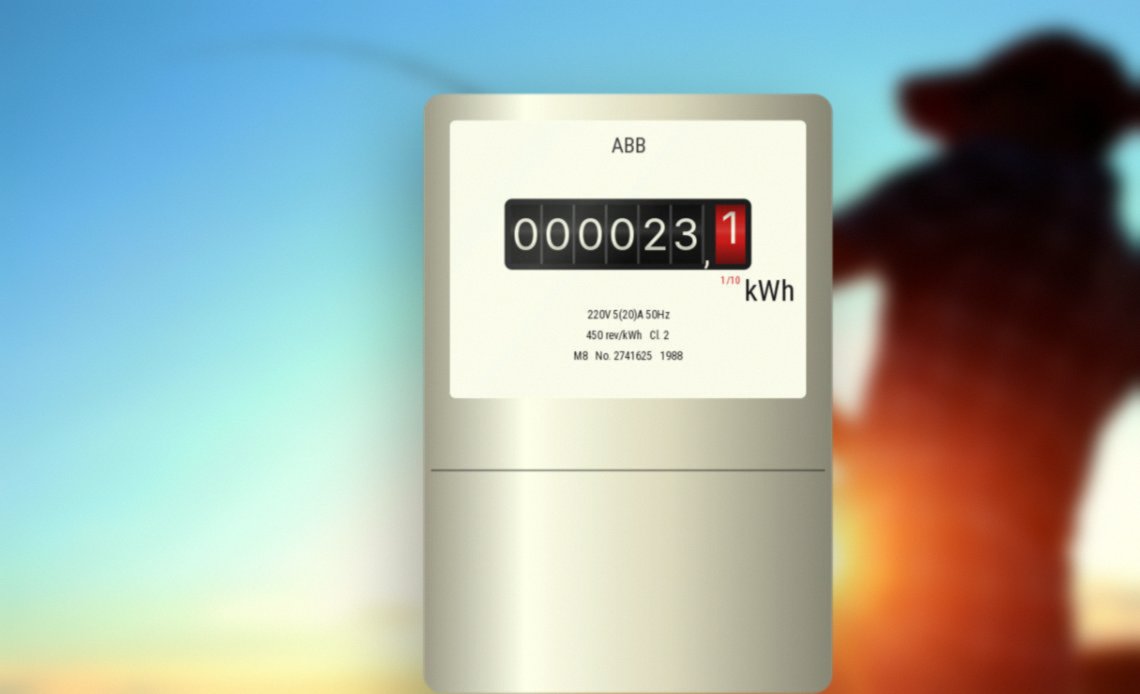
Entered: 23.1,kWh
